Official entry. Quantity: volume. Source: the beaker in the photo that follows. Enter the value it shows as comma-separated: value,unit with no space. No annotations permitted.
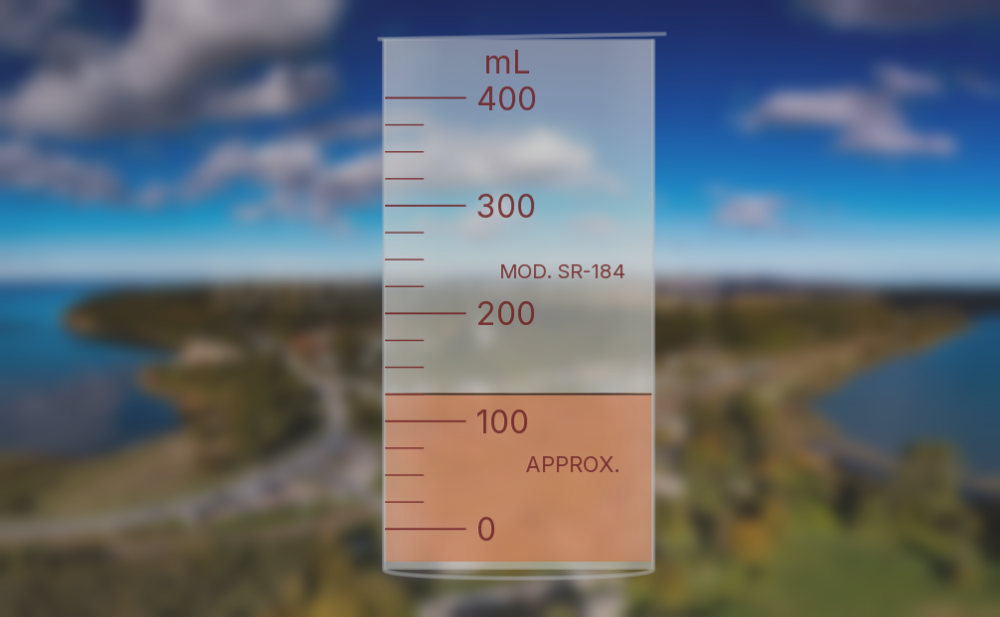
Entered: 125,mL
